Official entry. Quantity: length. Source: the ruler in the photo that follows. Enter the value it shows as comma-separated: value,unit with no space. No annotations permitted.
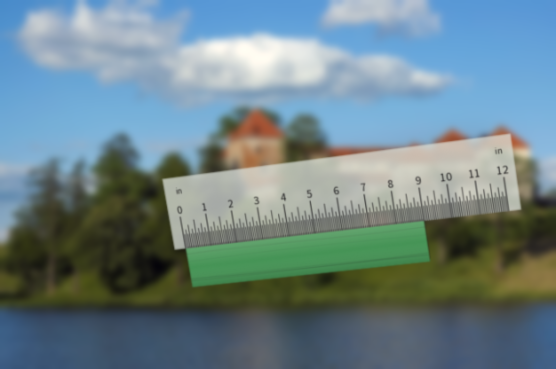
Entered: 9,in
